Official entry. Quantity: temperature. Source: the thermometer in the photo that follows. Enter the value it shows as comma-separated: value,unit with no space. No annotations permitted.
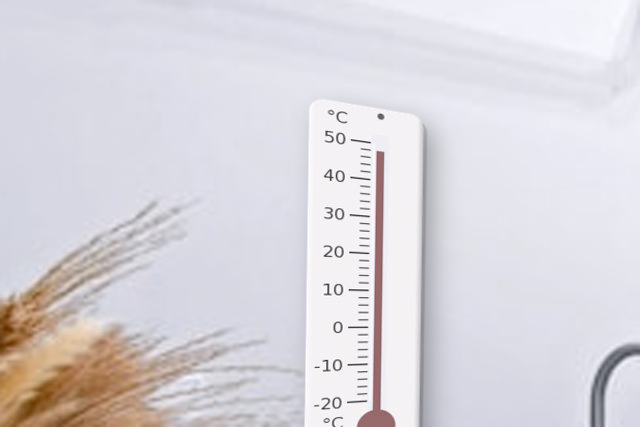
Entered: 48,°C
